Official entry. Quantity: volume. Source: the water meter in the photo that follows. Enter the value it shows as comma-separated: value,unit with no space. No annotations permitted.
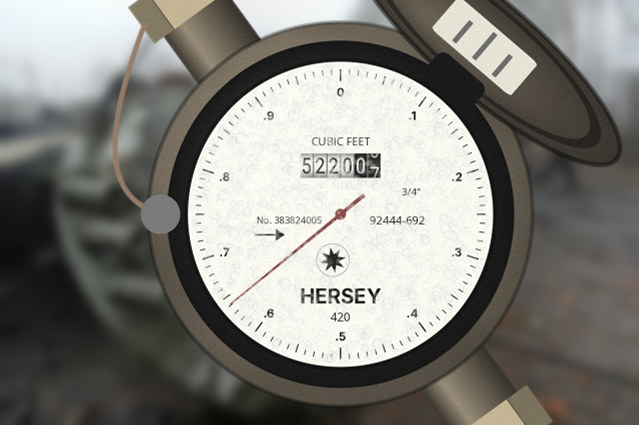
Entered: 522006.64,ft³
